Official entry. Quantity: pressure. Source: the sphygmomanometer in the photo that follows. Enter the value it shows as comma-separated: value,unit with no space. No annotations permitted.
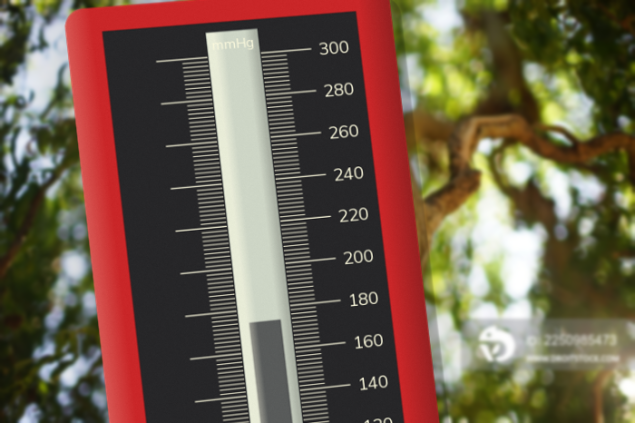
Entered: 174,mmHg
